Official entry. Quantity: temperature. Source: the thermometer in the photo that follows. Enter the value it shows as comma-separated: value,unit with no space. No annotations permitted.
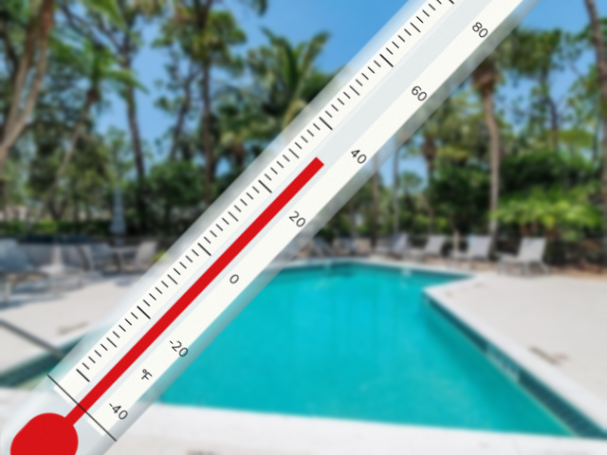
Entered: 33,°F
